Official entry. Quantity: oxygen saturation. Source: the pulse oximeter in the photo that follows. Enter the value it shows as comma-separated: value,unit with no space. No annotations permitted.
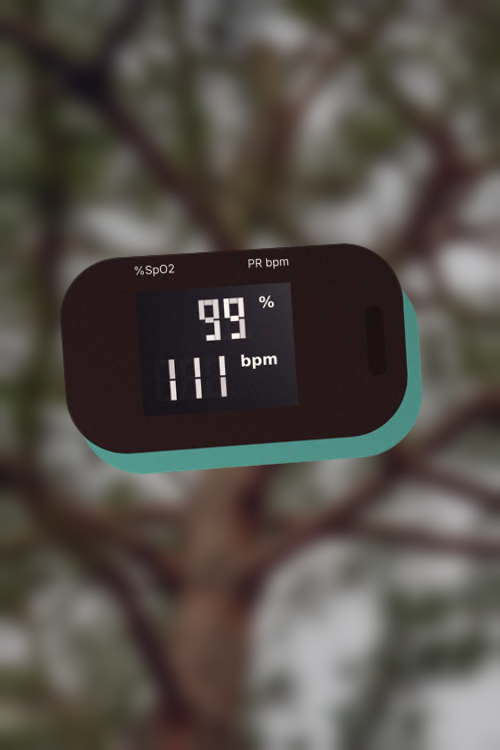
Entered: 99,%
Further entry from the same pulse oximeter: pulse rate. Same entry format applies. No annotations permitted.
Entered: 111,bpm
